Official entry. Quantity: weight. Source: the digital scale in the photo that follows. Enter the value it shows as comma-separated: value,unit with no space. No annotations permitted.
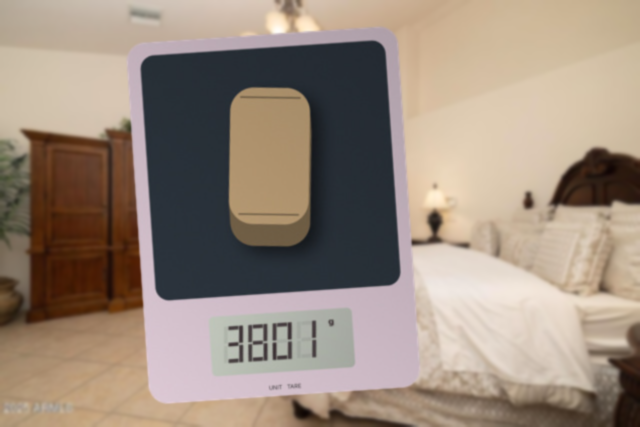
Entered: 3801,g
